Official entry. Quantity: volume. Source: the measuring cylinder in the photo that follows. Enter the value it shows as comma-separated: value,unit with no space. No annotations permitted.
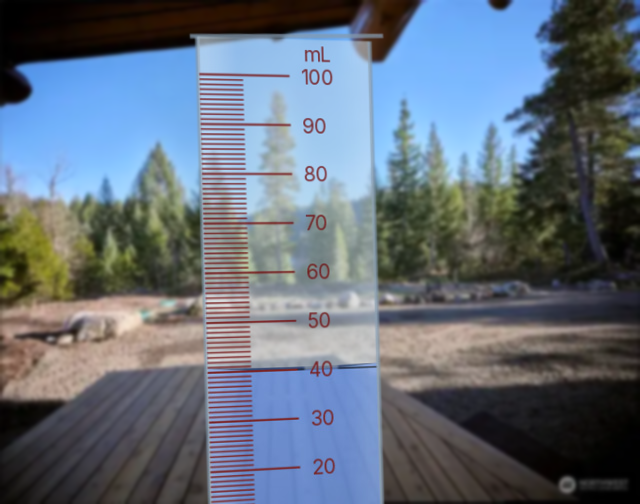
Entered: 40,mL
